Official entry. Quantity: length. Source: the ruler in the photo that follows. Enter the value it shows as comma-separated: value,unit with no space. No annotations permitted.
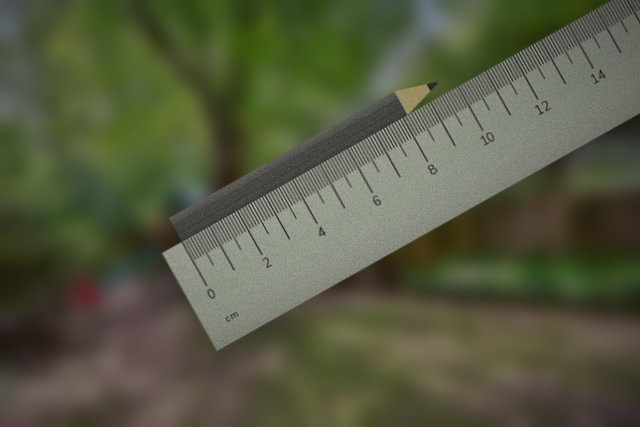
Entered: 9.5,cm
